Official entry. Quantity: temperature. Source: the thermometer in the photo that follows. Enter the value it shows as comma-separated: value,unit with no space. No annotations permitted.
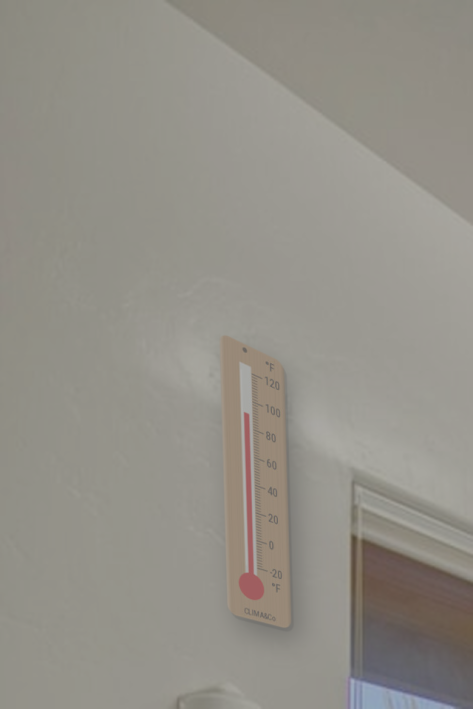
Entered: 90,°F
